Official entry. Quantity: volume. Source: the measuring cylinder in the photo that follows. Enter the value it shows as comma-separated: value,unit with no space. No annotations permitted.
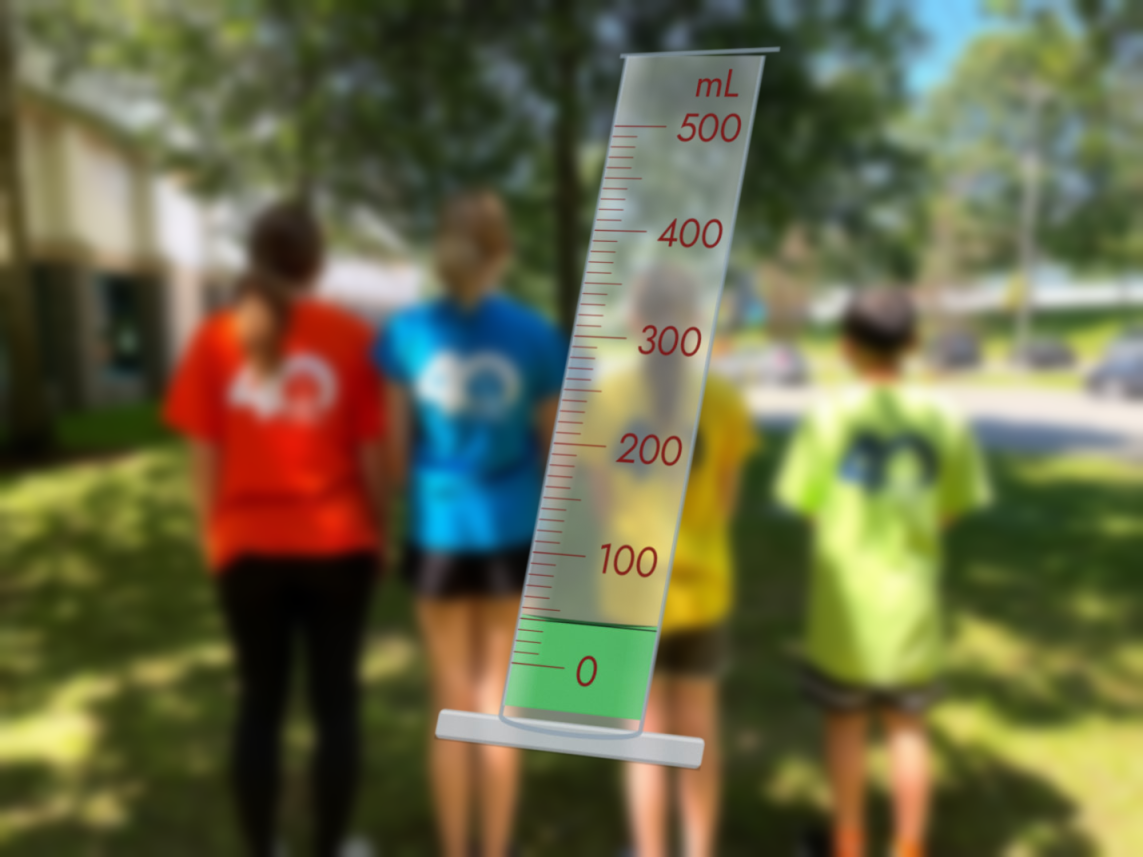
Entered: 40,mL
